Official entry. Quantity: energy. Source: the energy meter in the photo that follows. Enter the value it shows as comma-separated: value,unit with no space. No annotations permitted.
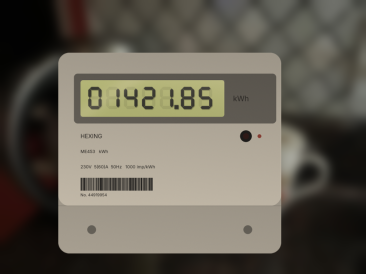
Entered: 1421.85,kWh
